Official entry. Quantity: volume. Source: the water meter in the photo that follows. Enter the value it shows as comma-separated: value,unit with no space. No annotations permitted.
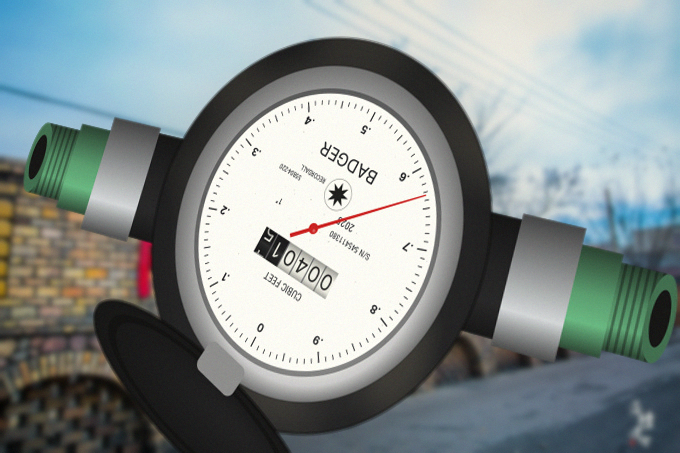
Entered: 4014.63,ft³
